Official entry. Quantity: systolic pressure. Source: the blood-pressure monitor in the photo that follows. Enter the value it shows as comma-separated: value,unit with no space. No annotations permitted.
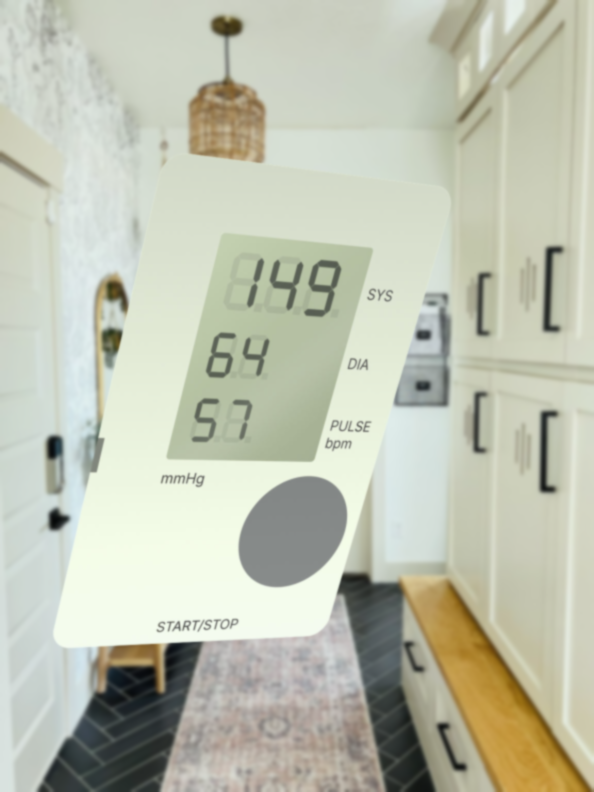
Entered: 149,mmHg
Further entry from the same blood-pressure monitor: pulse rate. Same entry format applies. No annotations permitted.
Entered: 57,bpm
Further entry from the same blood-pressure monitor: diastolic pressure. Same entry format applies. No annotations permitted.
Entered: 64,mmHg
